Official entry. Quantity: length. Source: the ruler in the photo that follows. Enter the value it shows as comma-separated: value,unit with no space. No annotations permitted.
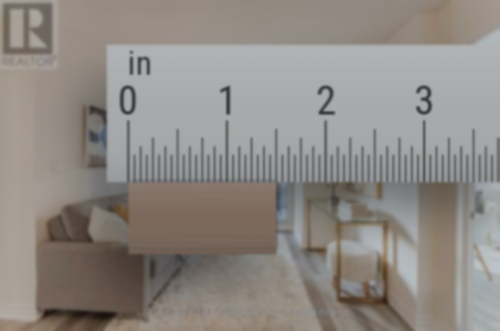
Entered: 1.5,in
